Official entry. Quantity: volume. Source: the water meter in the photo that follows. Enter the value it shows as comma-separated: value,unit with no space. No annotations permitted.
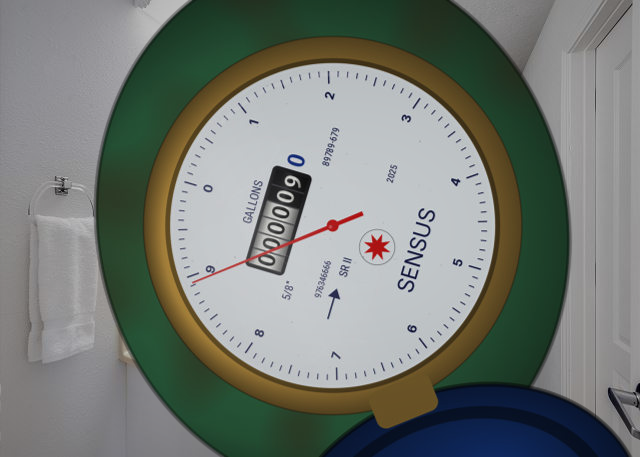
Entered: 88.9,gal
